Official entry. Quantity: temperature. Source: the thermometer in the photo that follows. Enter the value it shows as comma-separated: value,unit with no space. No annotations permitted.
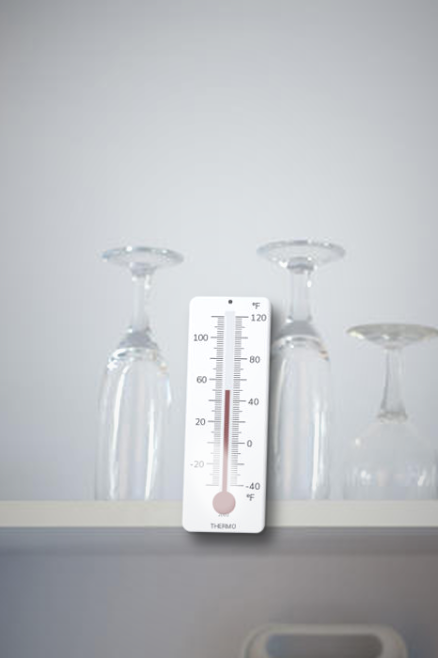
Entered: 50,°F
